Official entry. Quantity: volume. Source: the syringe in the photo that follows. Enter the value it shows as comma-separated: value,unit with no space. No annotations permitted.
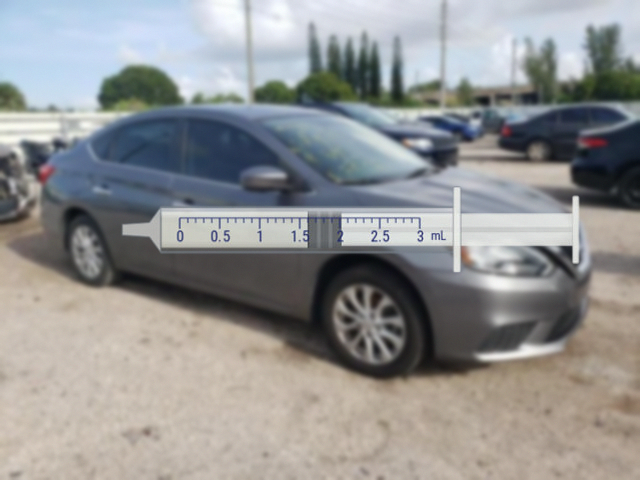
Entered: 1.6,mL
